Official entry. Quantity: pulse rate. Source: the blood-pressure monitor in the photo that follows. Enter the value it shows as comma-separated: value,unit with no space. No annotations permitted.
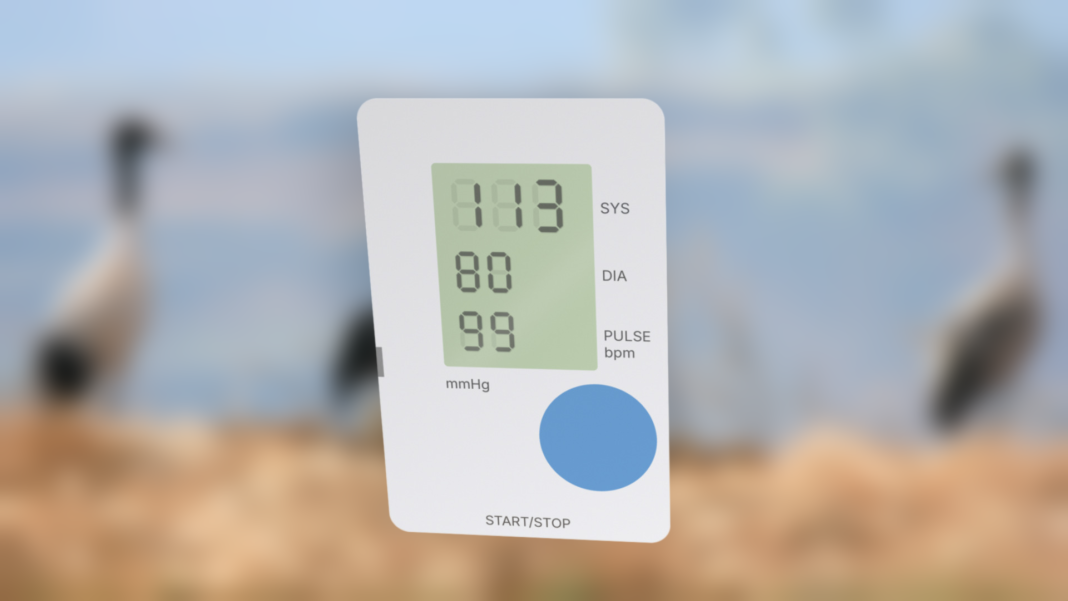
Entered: 99,bpm
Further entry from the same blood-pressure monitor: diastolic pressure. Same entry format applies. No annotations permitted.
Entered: 80,mmHg
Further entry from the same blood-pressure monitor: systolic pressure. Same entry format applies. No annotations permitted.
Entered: 113,mmHg
